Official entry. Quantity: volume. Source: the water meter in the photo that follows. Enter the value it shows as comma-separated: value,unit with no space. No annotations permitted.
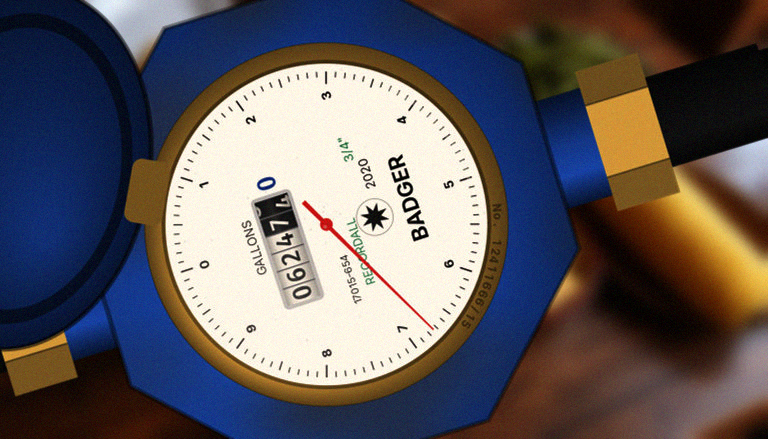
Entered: 624736.7,gal
